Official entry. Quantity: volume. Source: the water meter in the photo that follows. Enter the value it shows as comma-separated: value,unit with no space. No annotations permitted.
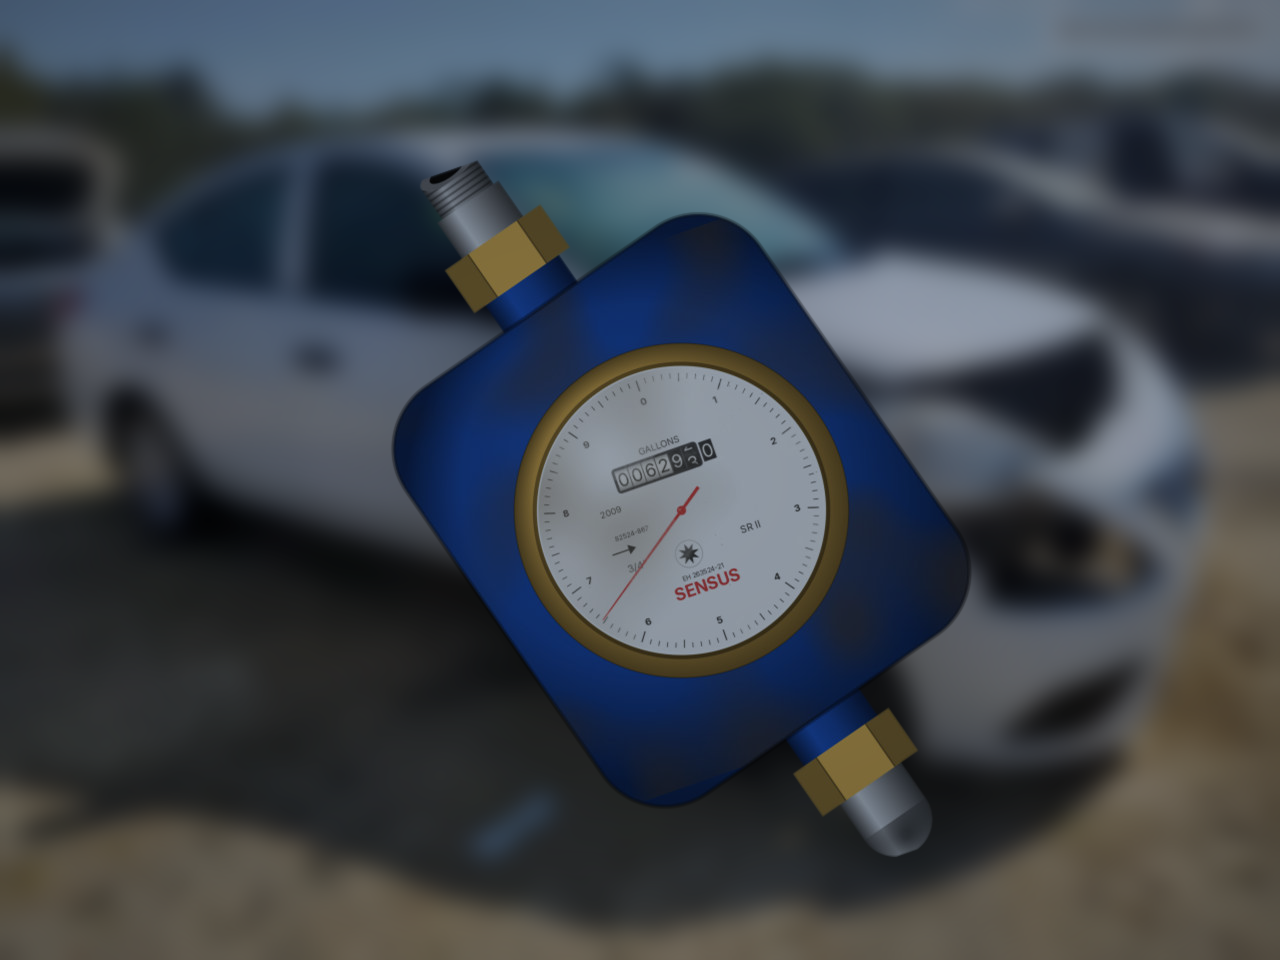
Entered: 62926.5,gal
